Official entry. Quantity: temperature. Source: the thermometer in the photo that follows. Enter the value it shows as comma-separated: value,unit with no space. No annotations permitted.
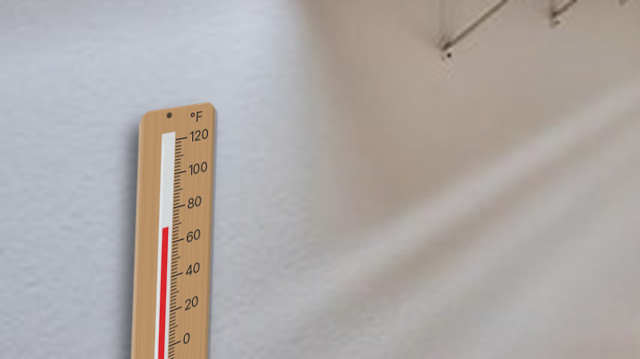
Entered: 70,°F
